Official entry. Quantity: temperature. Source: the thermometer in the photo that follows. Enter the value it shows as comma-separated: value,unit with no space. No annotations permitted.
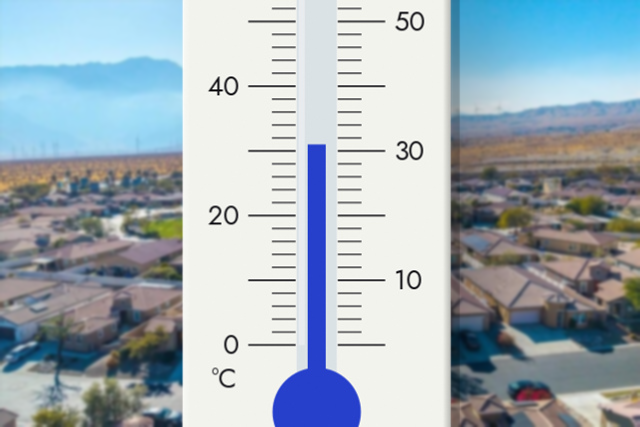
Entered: 31,°C
